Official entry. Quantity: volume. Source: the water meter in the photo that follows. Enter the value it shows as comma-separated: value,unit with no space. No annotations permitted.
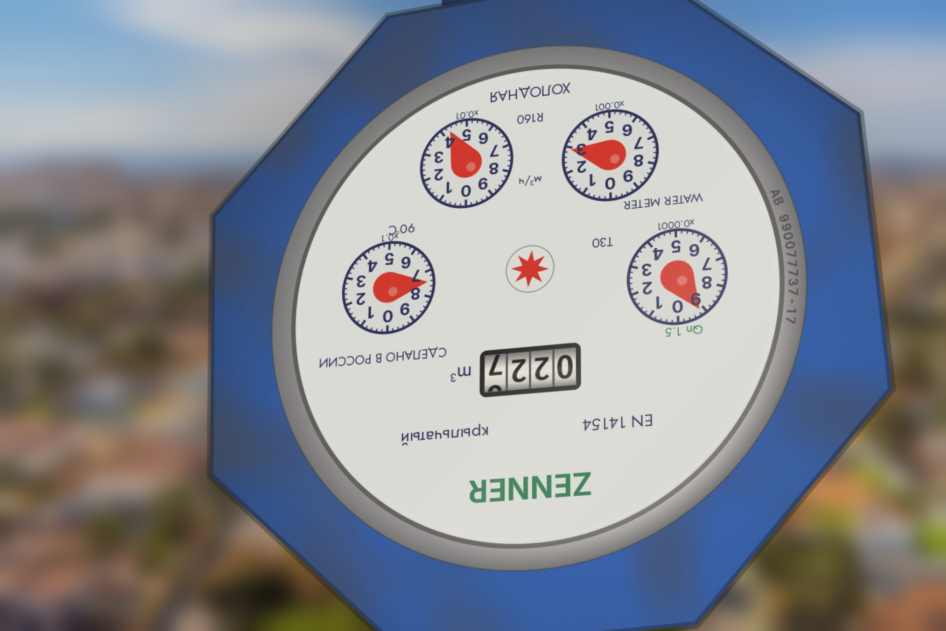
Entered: 226.7429,m³
